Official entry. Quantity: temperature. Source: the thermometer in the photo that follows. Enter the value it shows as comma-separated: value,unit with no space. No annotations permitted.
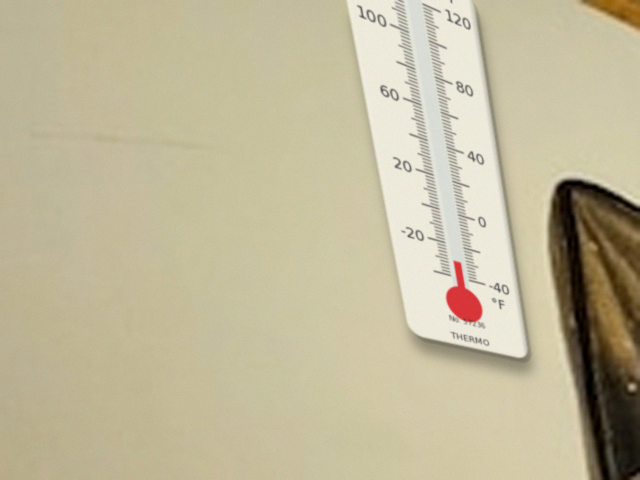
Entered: -30,°F
